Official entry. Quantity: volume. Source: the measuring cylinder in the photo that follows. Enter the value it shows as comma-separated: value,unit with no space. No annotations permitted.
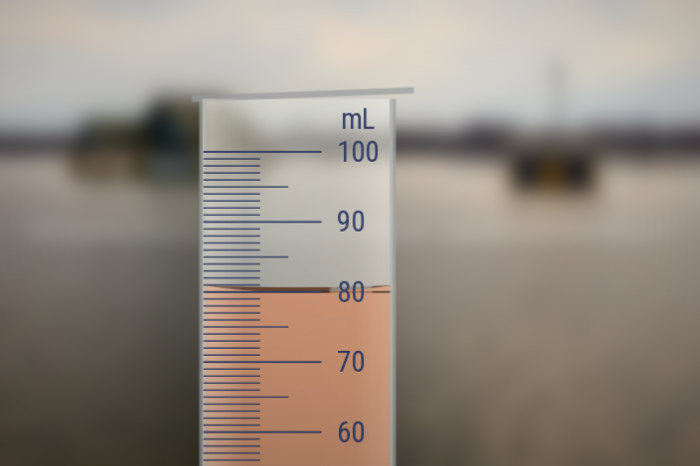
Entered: 80,mL
